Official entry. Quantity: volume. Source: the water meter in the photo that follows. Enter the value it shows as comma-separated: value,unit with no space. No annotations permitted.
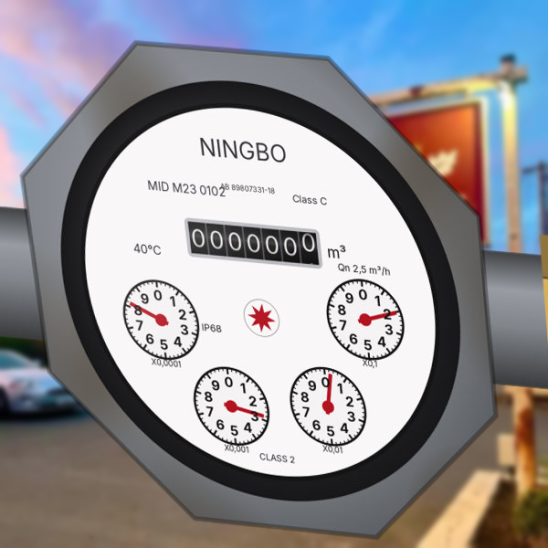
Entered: 0.2028,m³
